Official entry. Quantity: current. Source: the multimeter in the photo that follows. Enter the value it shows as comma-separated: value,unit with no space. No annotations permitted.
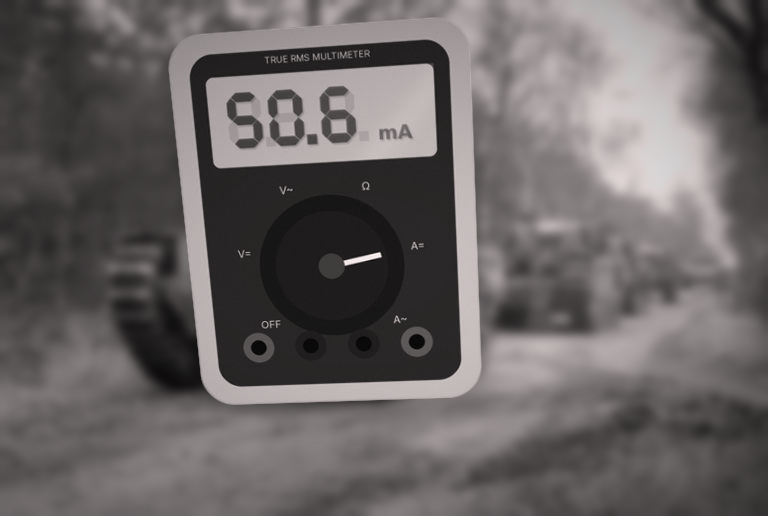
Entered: 50.6,mA
